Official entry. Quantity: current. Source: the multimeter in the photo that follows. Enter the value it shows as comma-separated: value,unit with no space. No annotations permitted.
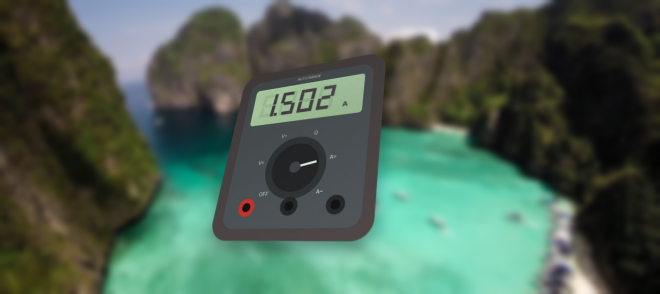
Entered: 1.502,A
